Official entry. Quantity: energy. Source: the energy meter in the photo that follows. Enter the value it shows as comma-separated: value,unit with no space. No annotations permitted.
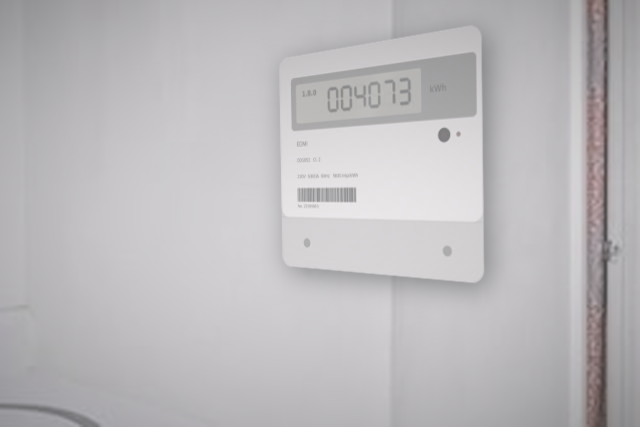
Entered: 4073,kWh
